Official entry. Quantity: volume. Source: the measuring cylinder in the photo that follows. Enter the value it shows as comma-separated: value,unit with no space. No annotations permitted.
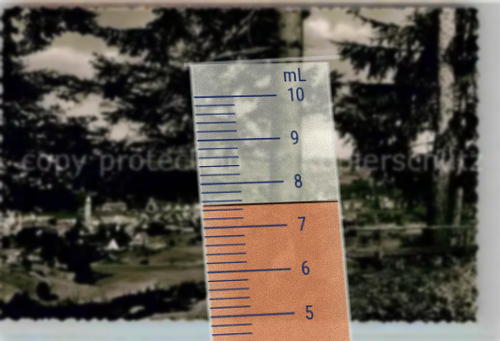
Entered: 7.5,mL
